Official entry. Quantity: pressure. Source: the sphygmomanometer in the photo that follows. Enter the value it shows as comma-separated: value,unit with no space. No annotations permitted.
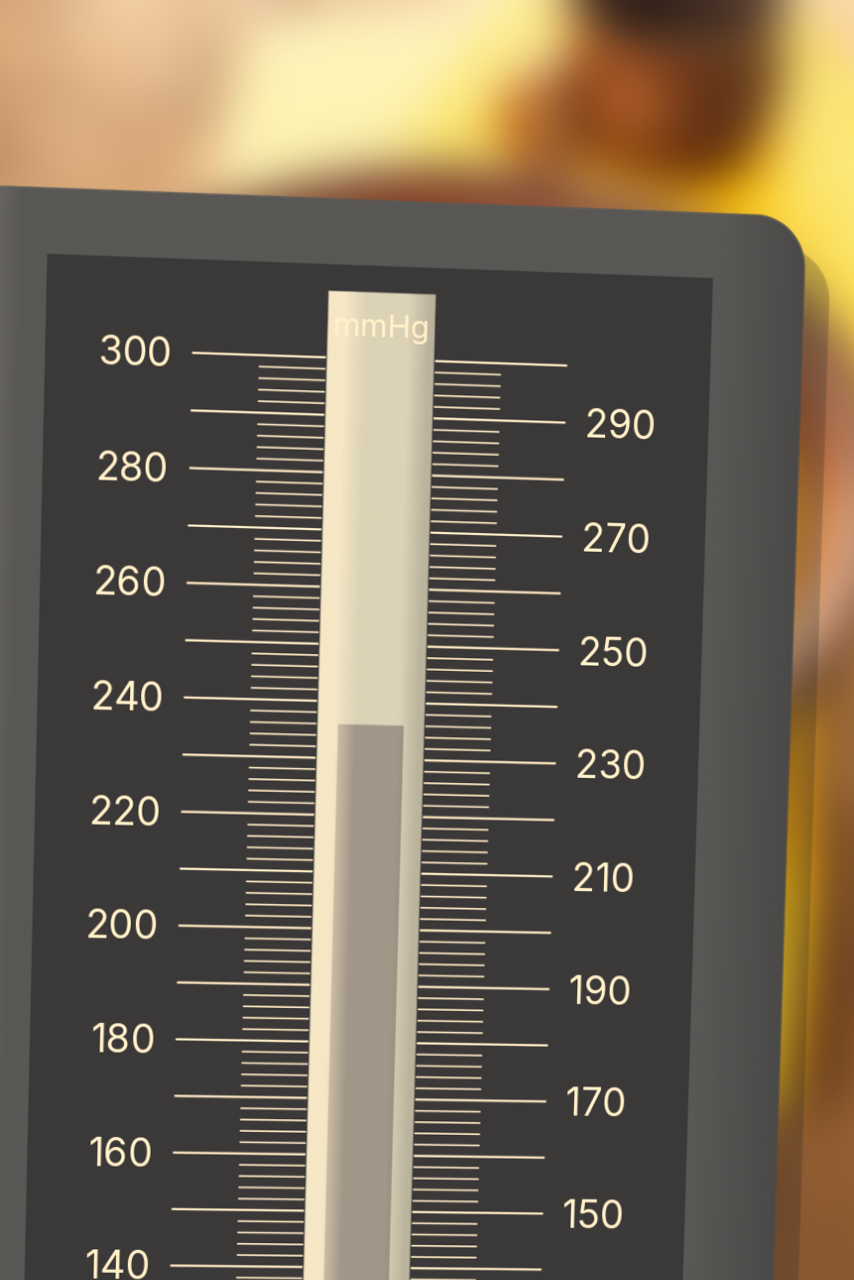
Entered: 236,mmHg
